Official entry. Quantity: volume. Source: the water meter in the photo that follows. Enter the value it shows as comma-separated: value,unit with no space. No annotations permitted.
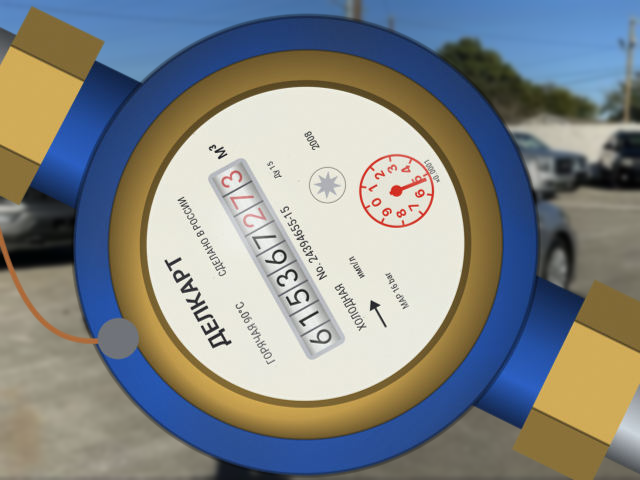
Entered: 615367.2735,m³
